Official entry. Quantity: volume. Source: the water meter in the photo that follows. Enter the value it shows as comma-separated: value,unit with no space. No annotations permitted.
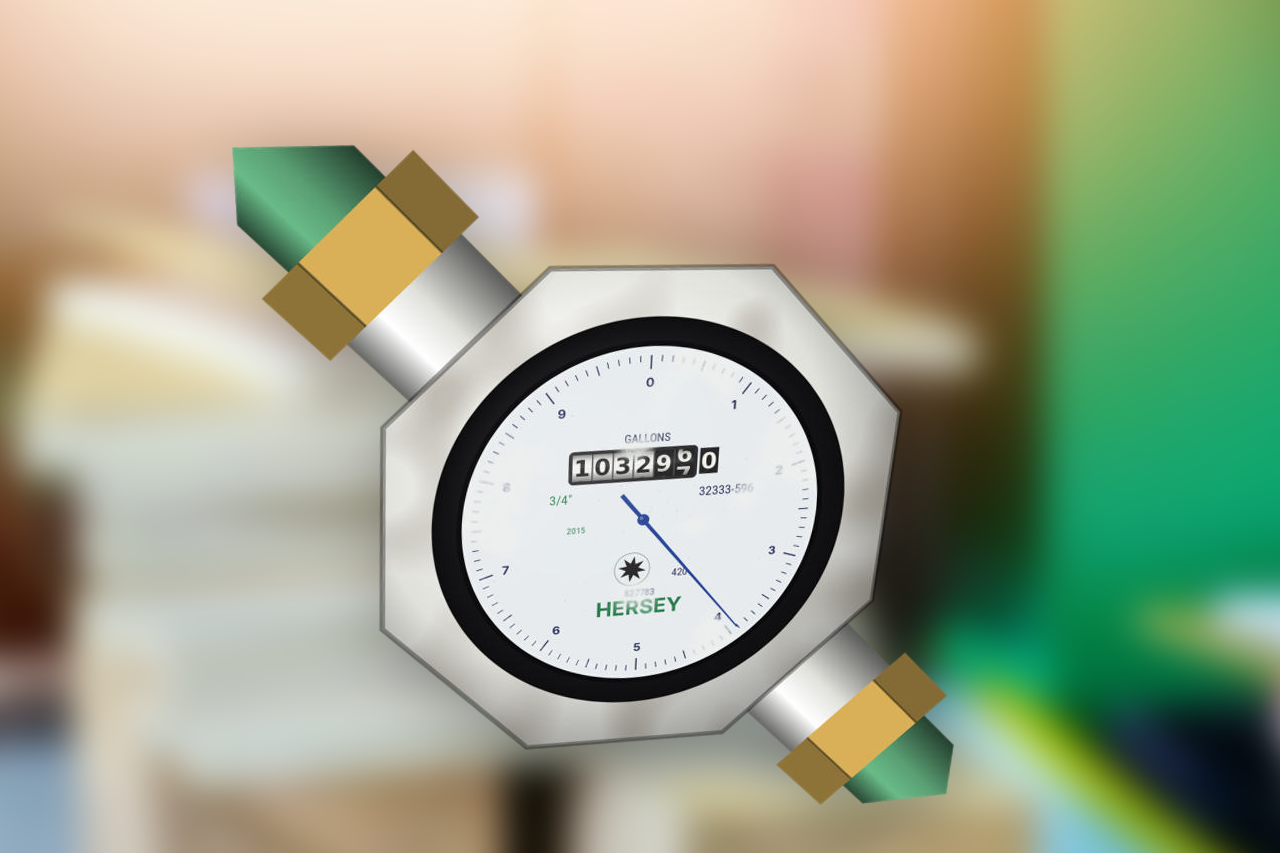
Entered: 1032963.9,gal
